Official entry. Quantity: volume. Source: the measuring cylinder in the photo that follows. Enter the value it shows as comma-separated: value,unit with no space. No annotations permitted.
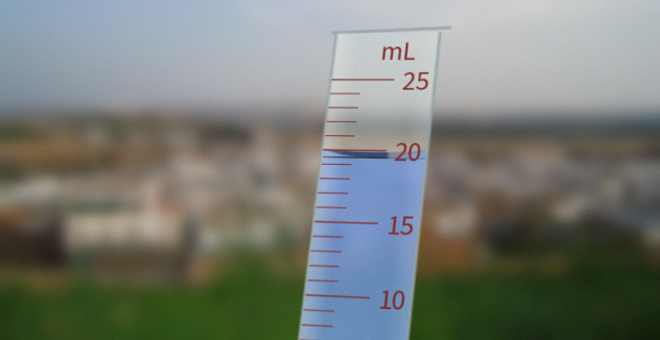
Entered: 19.5,mL
